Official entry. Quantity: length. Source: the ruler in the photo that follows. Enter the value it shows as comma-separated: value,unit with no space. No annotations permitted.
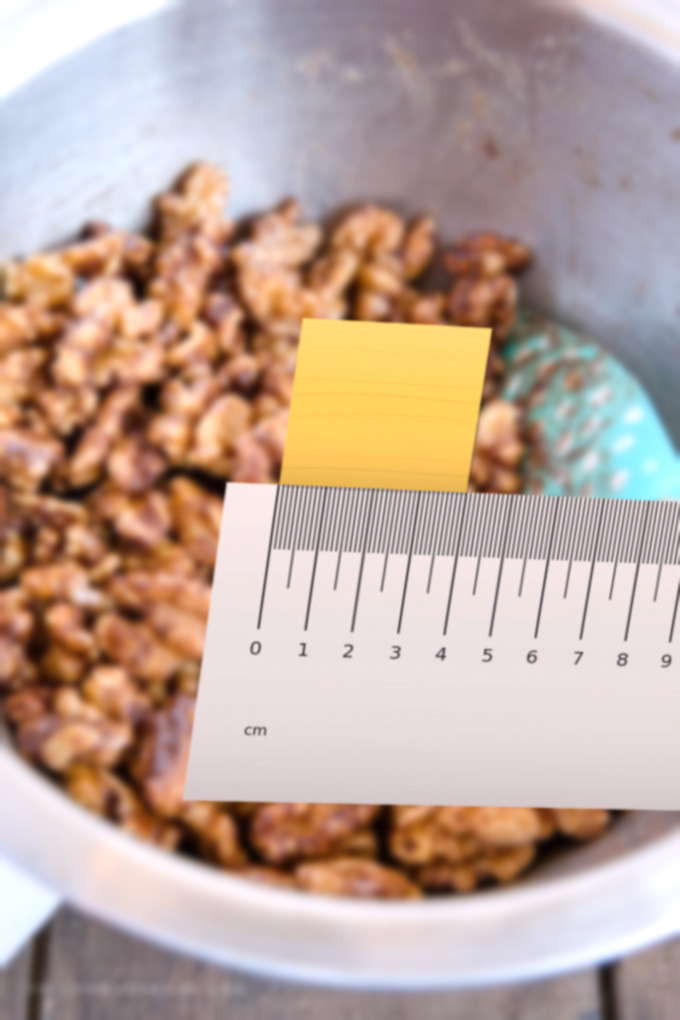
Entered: 4,cm
